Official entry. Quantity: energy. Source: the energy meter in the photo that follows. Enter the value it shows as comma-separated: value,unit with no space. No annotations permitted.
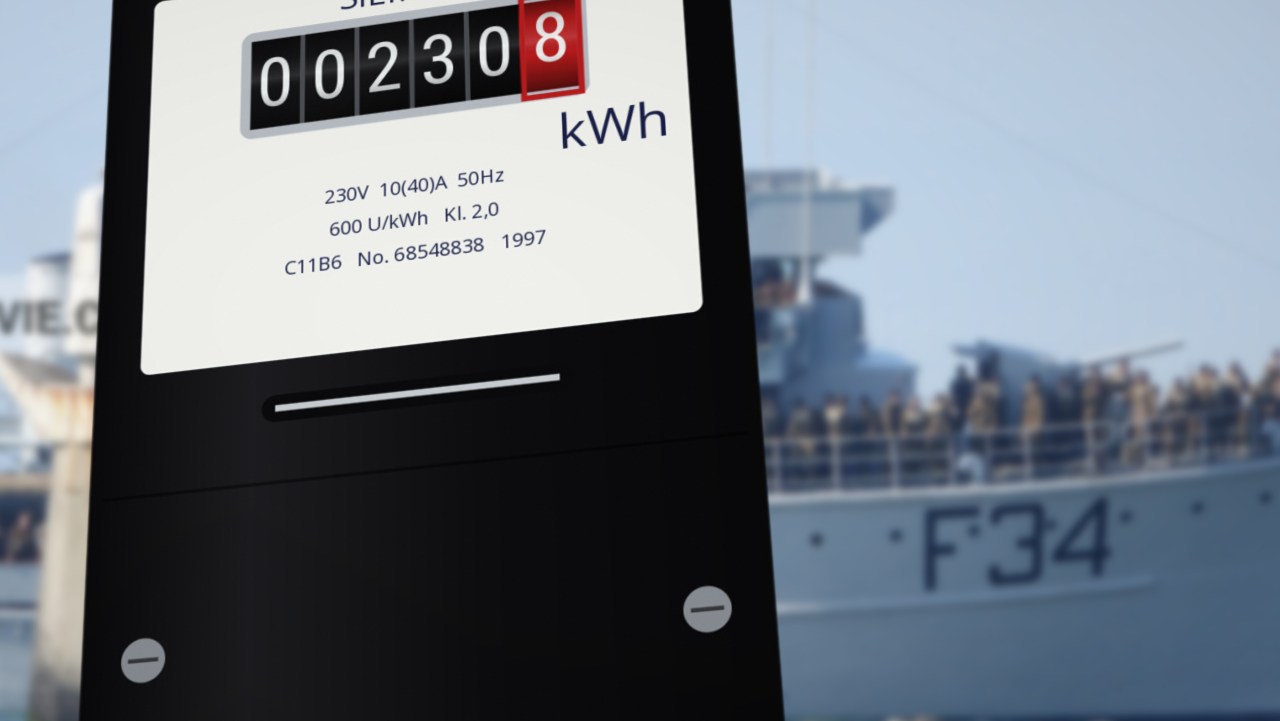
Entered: 230.8,kWh
